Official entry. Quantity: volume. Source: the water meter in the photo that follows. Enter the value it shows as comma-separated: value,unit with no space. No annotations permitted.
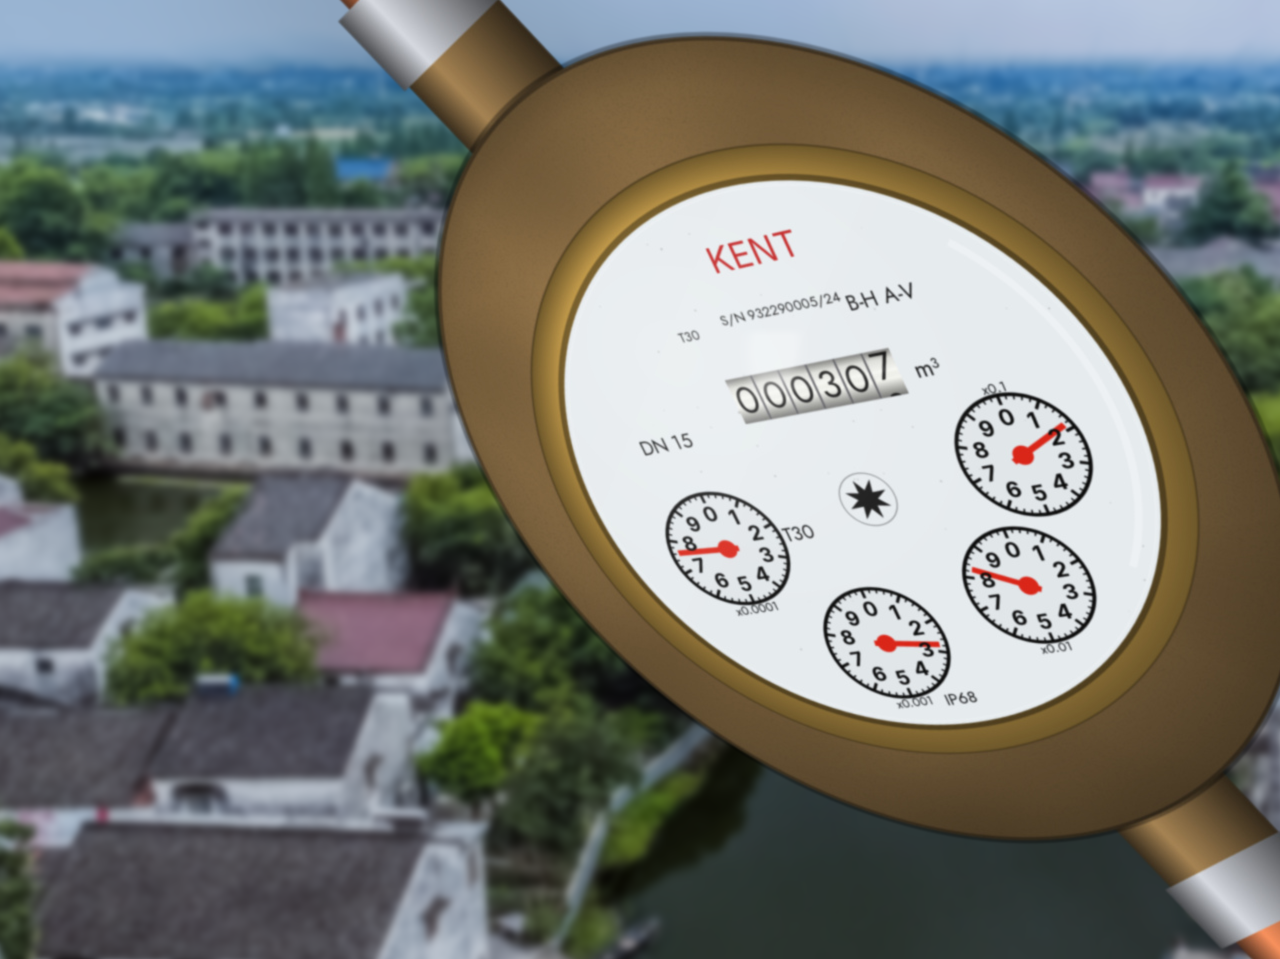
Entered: 307.1827,m³
